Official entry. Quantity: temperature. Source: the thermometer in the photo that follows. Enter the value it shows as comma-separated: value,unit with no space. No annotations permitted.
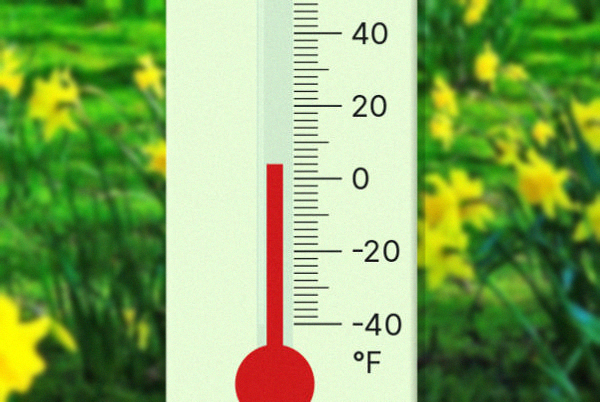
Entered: 4,°F
